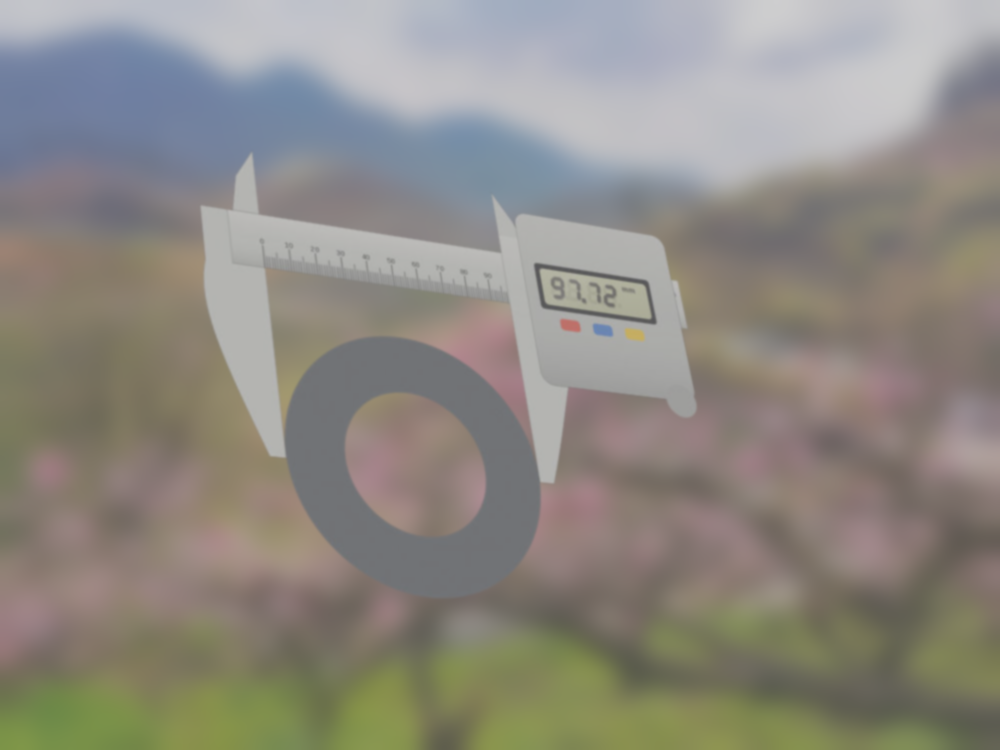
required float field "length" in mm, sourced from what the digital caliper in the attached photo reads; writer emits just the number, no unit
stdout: 97.72
